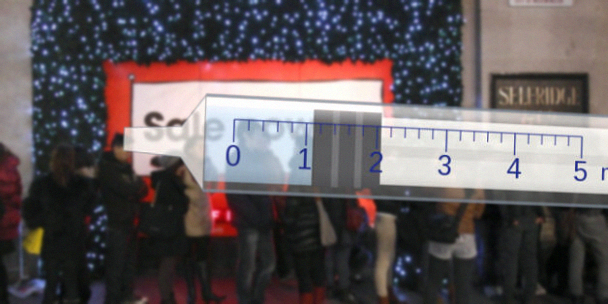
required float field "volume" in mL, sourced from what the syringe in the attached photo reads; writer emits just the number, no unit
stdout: 1.1
